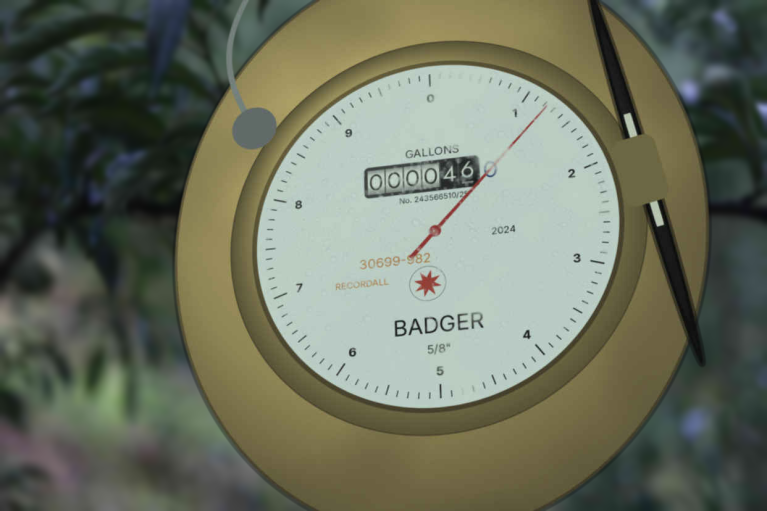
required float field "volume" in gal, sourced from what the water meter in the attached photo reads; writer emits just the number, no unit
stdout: 461.2
